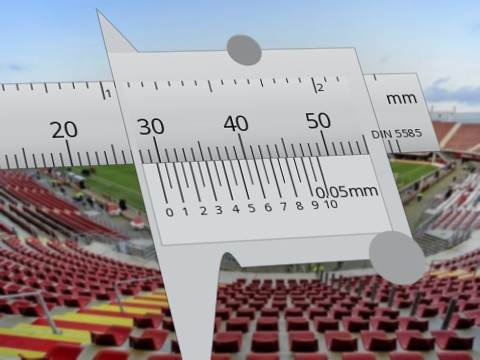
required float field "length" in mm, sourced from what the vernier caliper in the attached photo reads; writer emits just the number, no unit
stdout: 29.6
